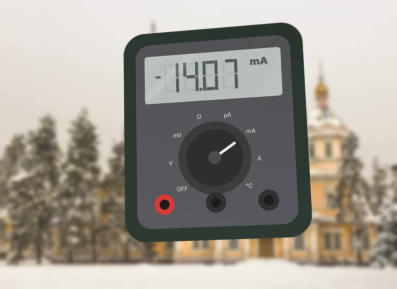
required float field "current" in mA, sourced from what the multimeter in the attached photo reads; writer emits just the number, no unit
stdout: -14.07
